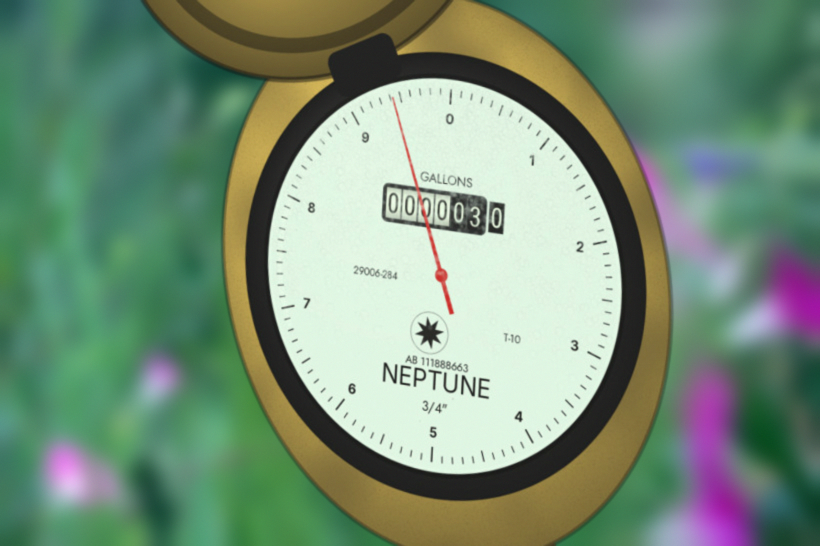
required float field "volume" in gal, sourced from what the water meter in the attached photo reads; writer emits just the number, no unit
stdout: 29.4
